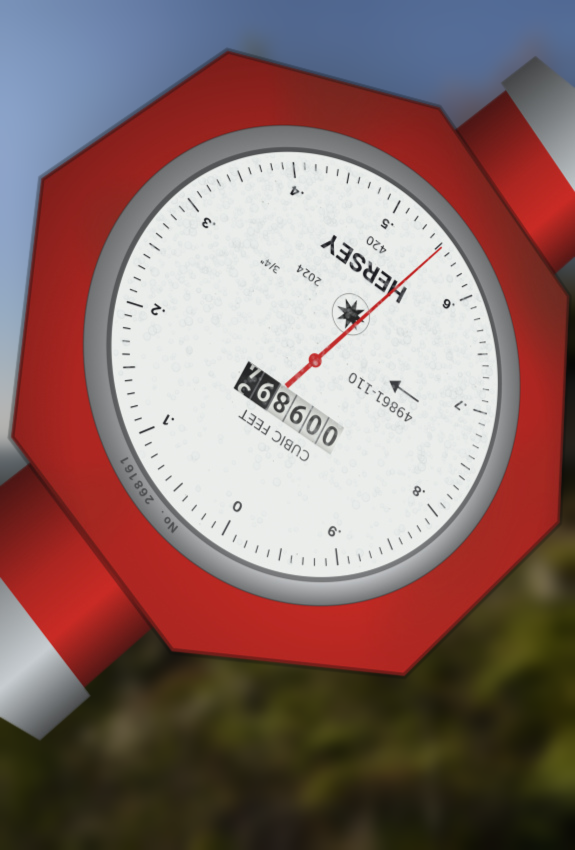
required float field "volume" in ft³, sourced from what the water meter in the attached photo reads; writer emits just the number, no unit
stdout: 9893.55
